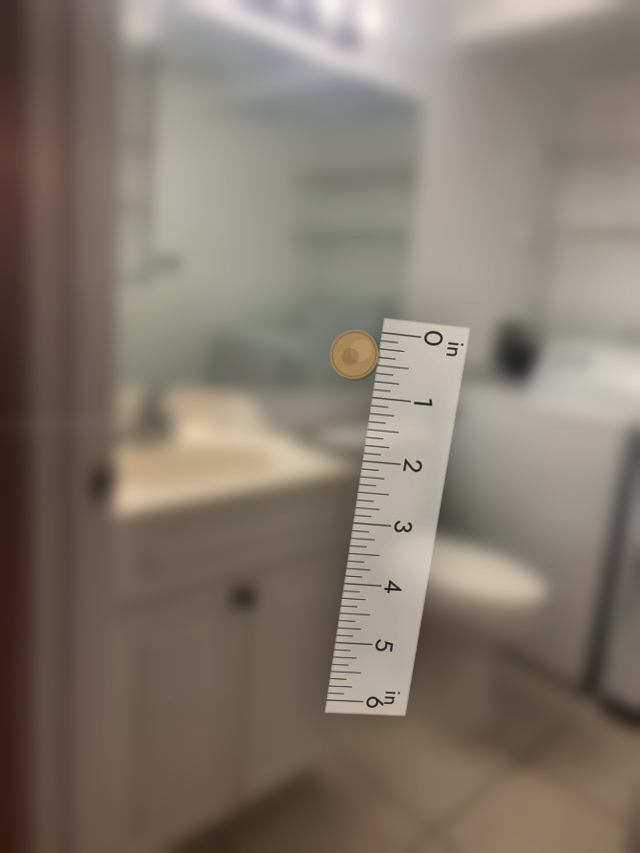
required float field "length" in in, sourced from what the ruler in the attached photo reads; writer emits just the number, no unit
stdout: 0.75
